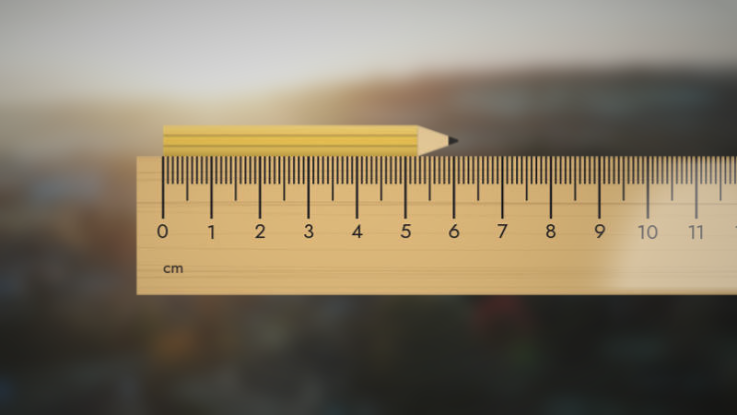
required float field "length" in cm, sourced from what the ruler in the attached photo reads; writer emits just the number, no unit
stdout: 6.1
